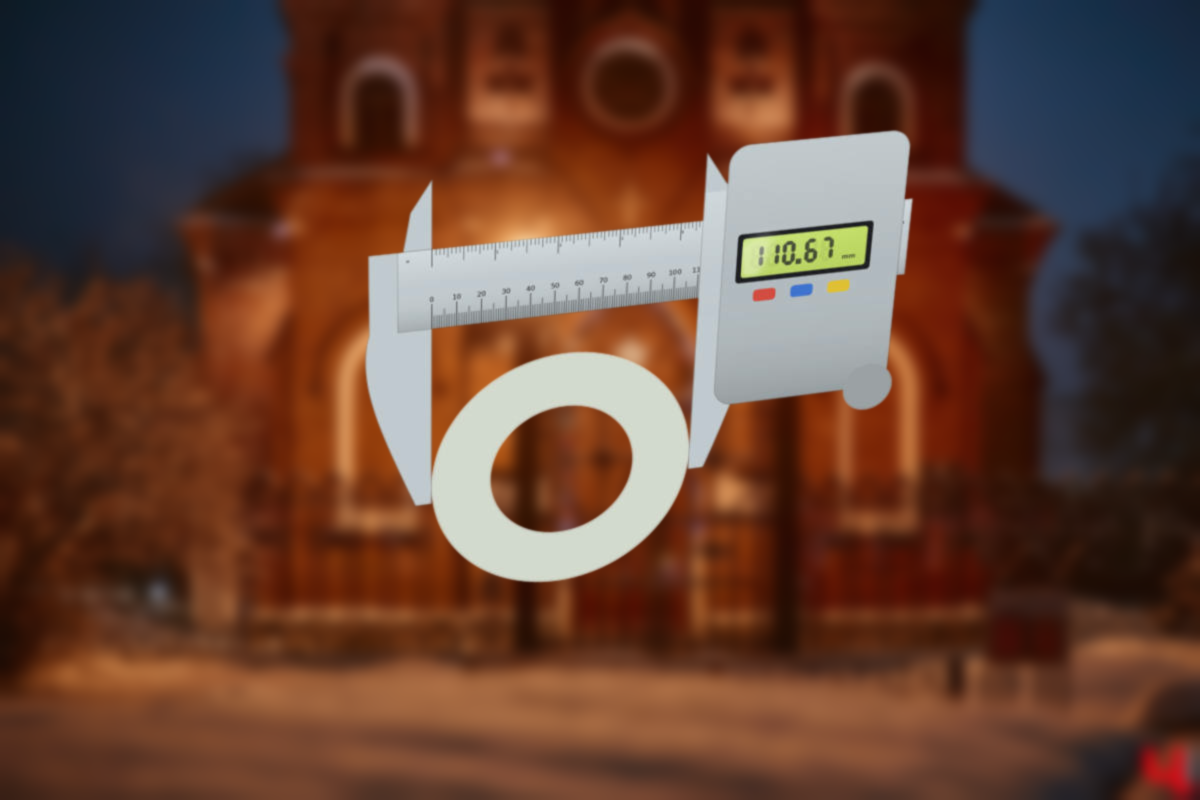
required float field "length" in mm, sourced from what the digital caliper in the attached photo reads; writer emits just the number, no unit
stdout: 110.67
